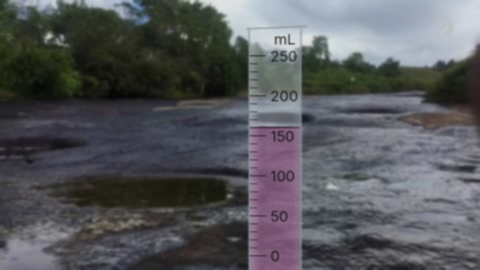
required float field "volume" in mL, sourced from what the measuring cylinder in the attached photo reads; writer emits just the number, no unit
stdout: 160
